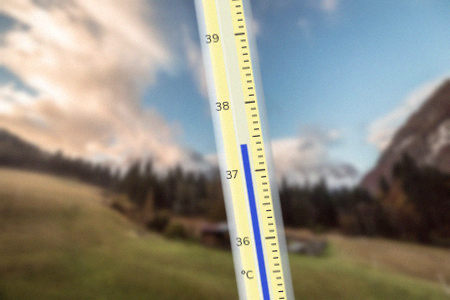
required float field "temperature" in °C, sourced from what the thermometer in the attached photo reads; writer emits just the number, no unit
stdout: 37.4
